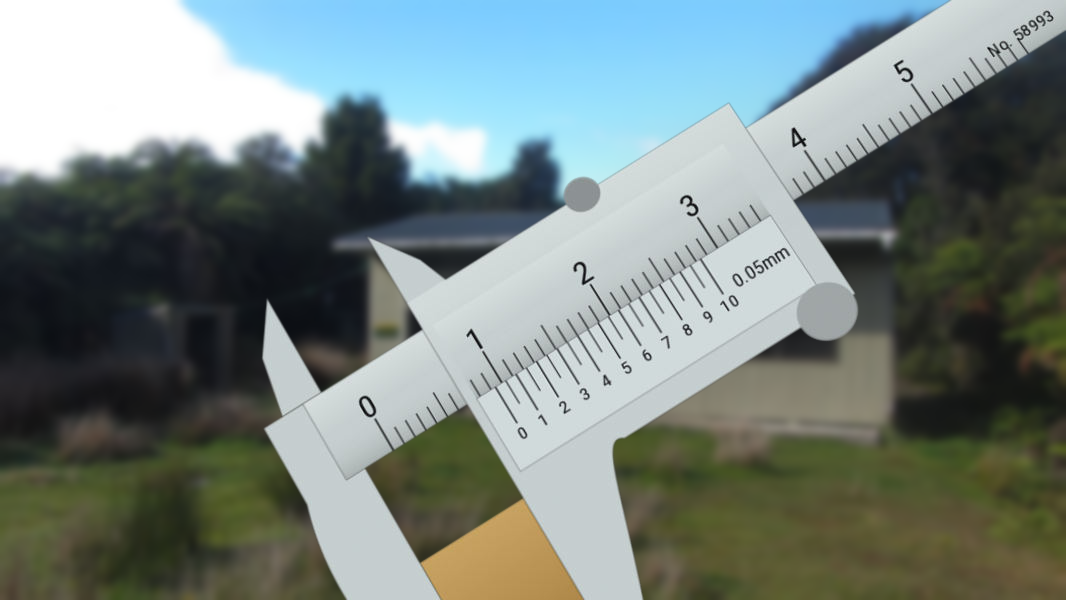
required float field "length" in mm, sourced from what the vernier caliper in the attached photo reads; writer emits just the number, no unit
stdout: 9.4
